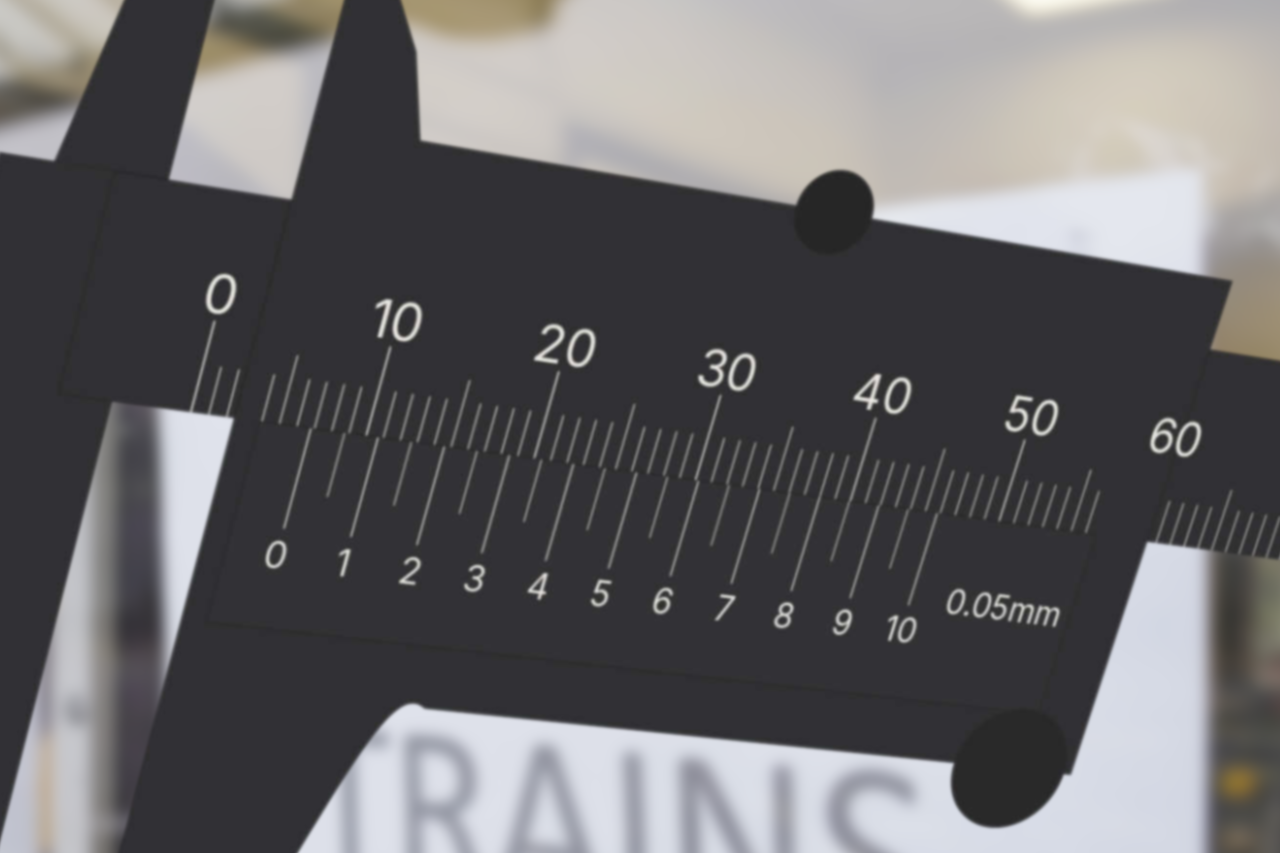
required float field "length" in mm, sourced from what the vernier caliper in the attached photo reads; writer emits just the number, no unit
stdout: 6.8
